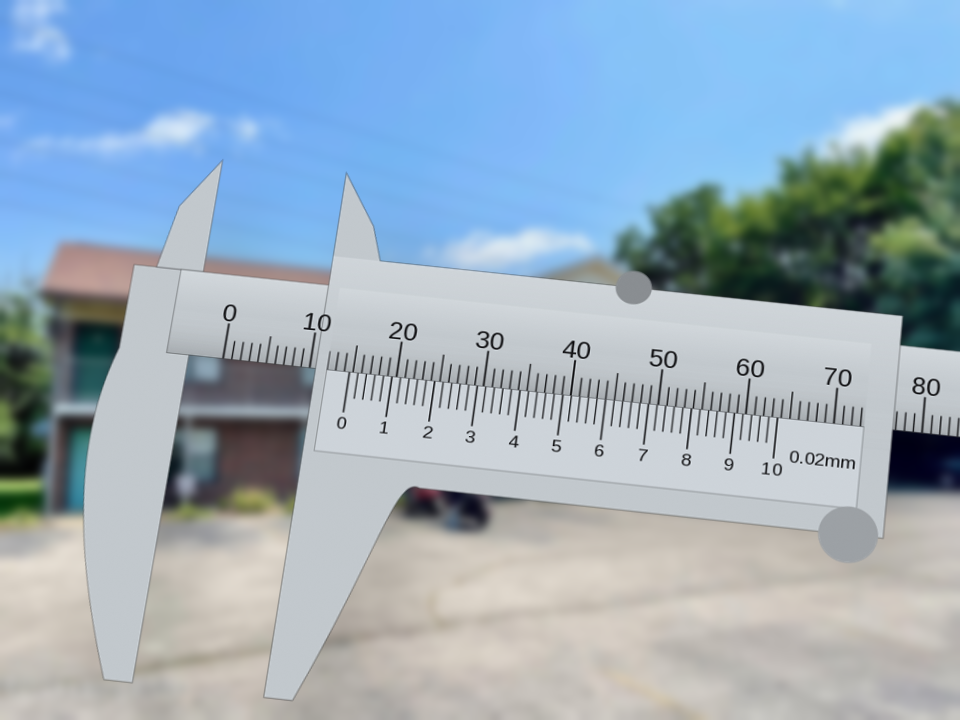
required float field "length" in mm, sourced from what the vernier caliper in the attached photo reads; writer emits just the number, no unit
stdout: 14.6
